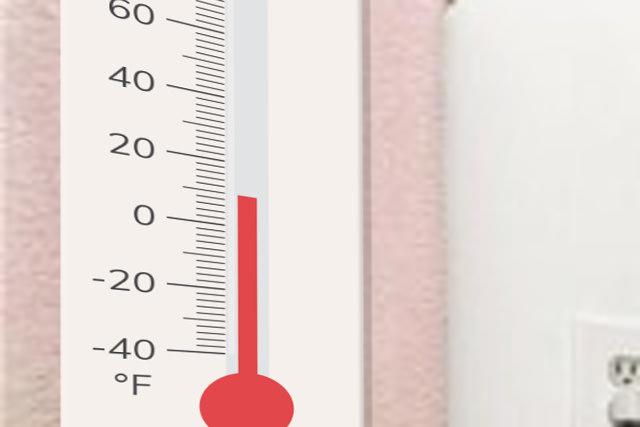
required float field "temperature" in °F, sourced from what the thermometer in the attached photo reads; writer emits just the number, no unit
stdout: 10
